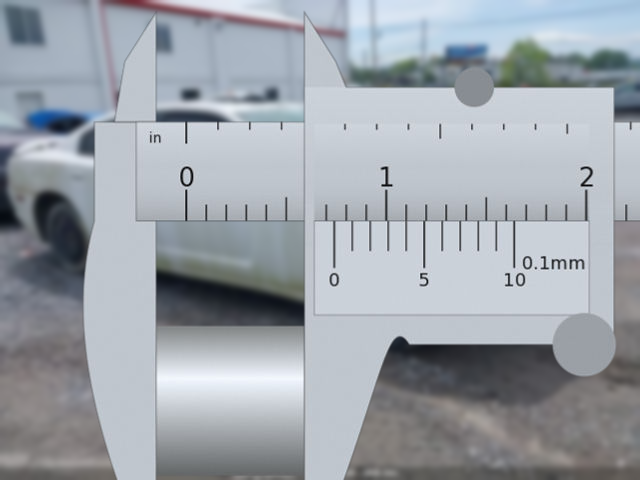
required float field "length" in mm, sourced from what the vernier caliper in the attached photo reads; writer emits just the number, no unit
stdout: 7.4
